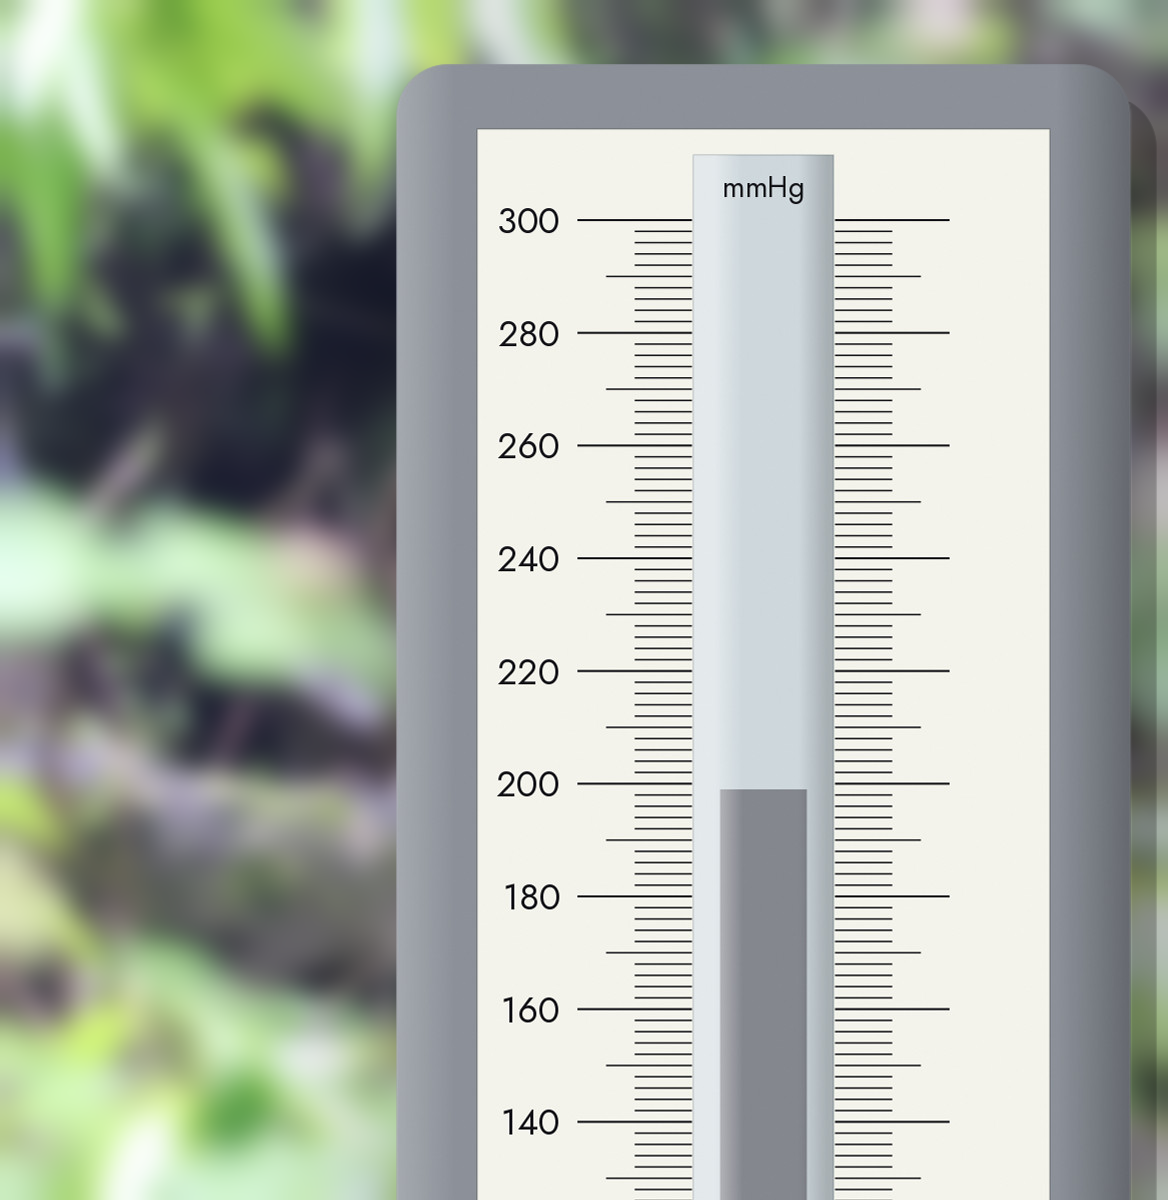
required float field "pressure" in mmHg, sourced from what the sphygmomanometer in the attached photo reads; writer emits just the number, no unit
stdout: 199
